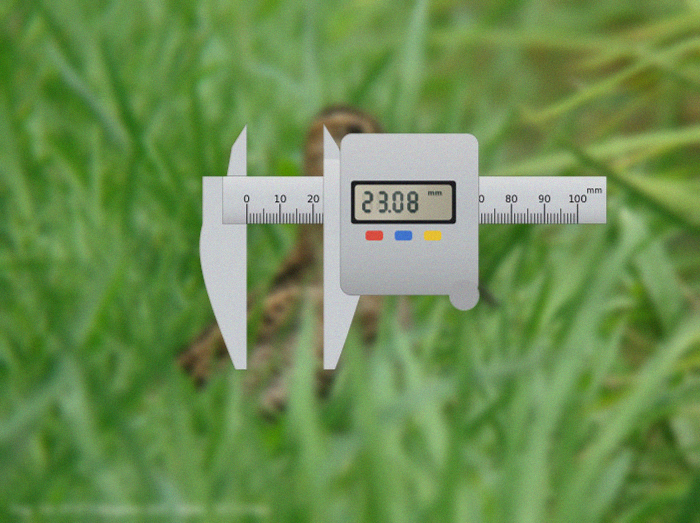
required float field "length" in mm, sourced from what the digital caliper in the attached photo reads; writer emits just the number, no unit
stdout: 23.08
